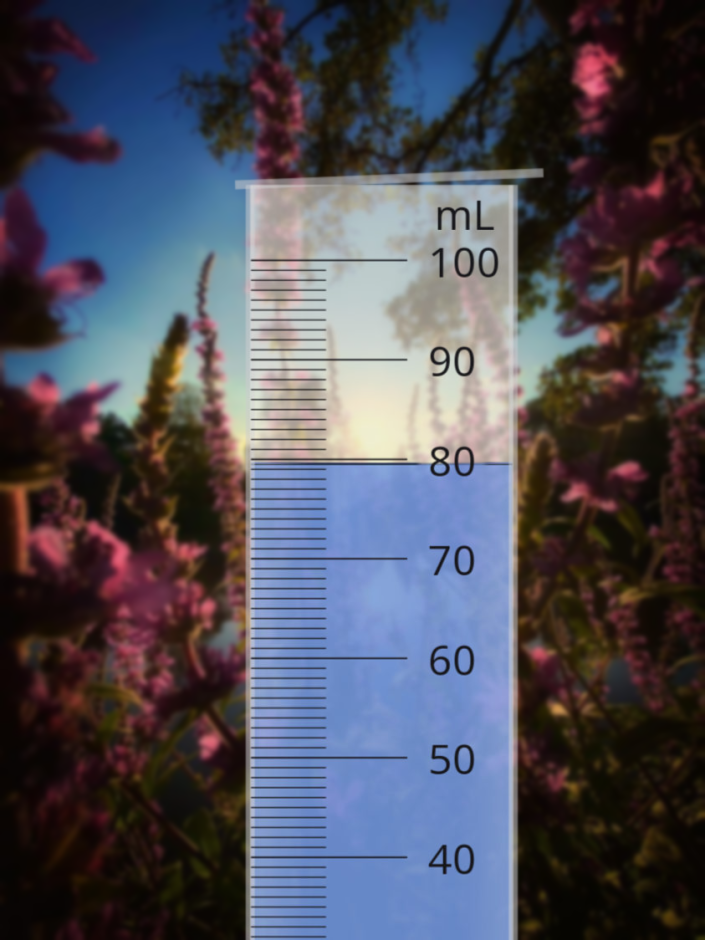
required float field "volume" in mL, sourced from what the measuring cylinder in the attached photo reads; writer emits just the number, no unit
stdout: 79.5
